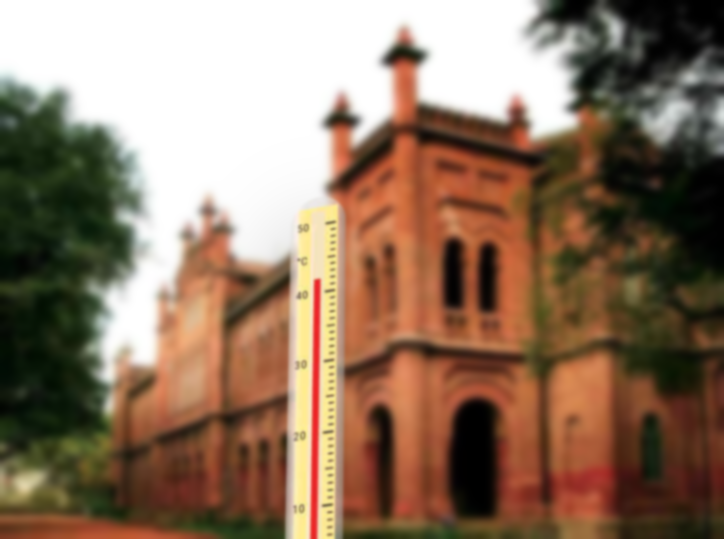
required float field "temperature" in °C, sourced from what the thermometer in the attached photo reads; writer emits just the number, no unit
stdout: 42
